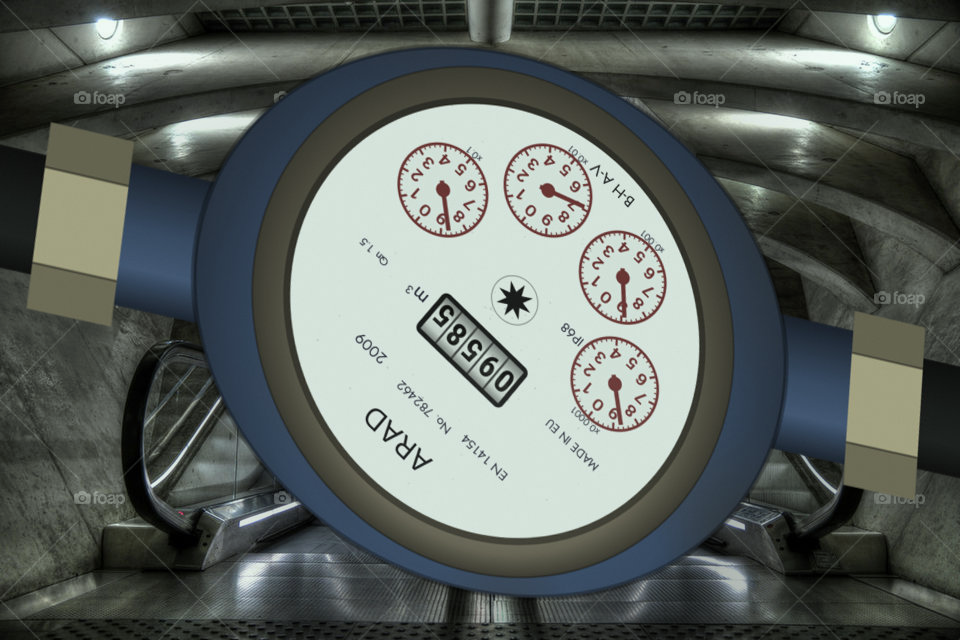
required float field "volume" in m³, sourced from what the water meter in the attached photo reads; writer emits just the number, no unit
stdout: 9584.8688
